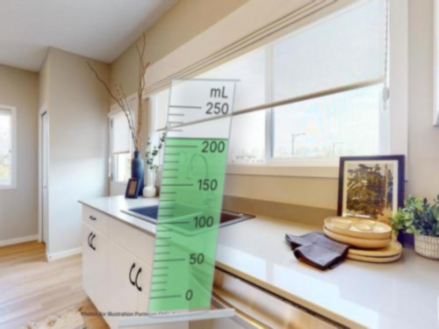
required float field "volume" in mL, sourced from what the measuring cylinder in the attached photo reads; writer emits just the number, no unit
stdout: 210
